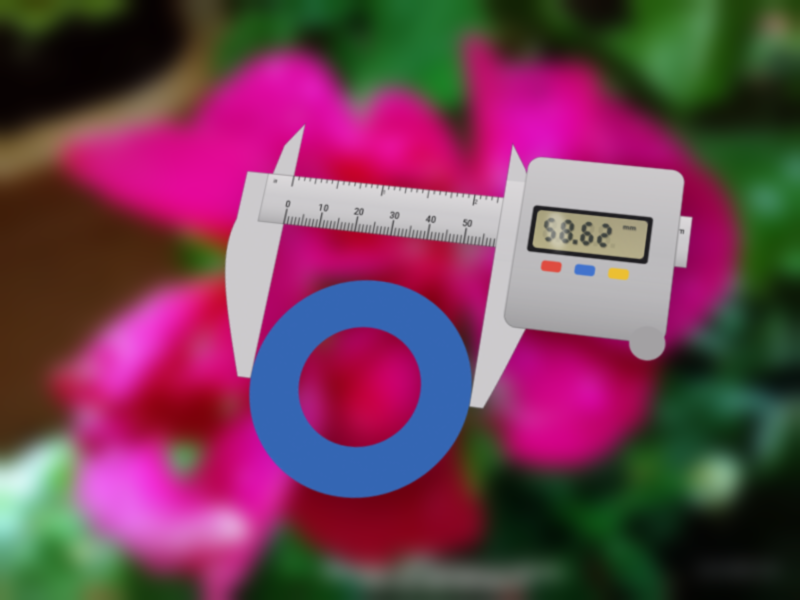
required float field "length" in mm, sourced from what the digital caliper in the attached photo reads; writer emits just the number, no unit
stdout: 58.62
